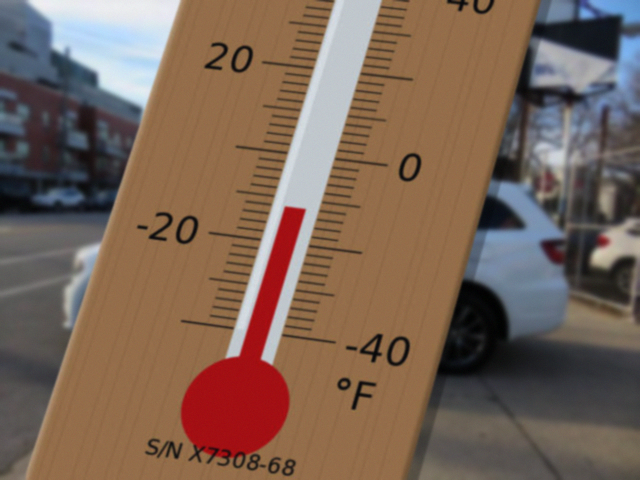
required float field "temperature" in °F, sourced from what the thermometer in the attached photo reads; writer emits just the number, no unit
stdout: -12
